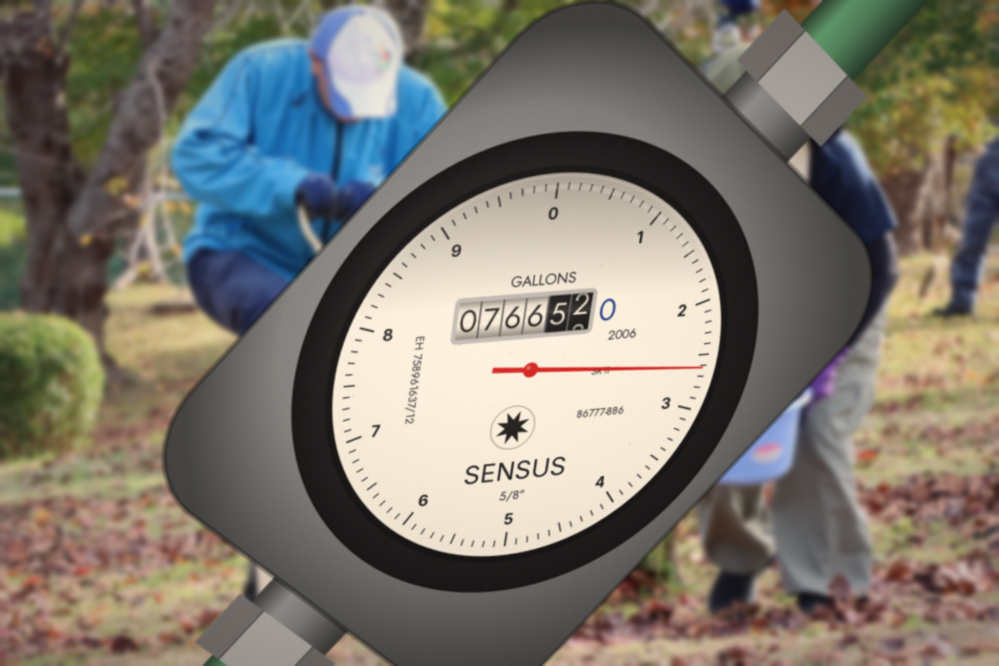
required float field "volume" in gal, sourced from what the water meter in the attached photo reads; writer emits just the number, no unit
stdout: 766522.6
